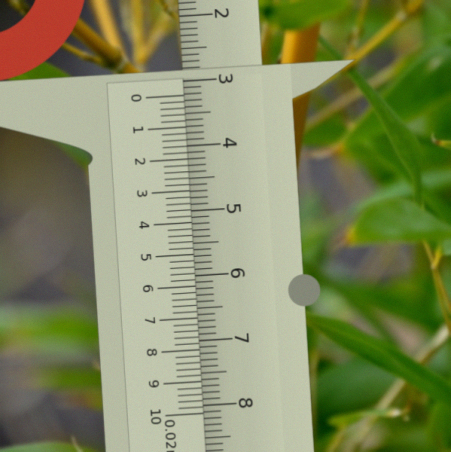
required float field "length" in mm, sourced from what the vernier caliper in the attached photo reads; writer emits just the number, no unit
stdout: 32.2
